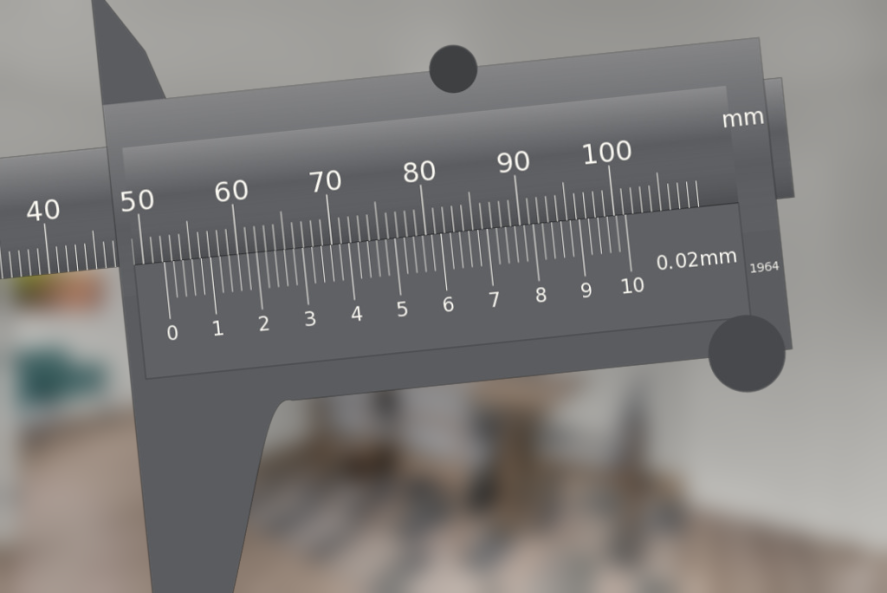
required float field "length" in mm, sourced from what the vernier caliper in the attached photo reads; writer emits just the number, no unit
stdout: 52.2
